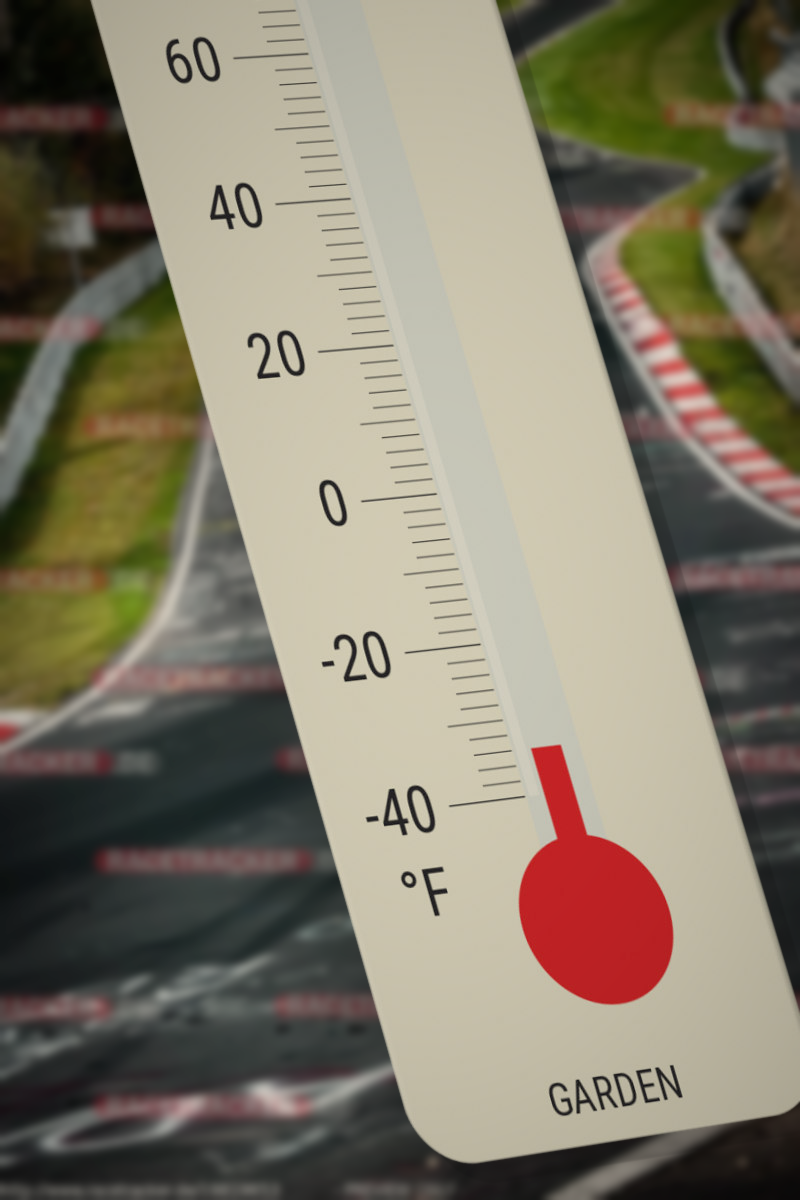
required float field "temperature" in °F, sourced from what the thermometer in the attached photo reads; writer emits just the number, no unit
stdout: -34
